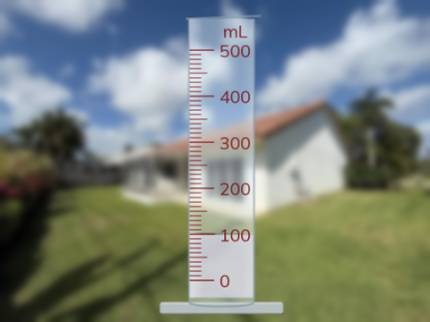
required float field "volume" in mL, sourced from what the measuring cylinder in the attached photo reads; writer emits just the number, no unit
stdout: 100
